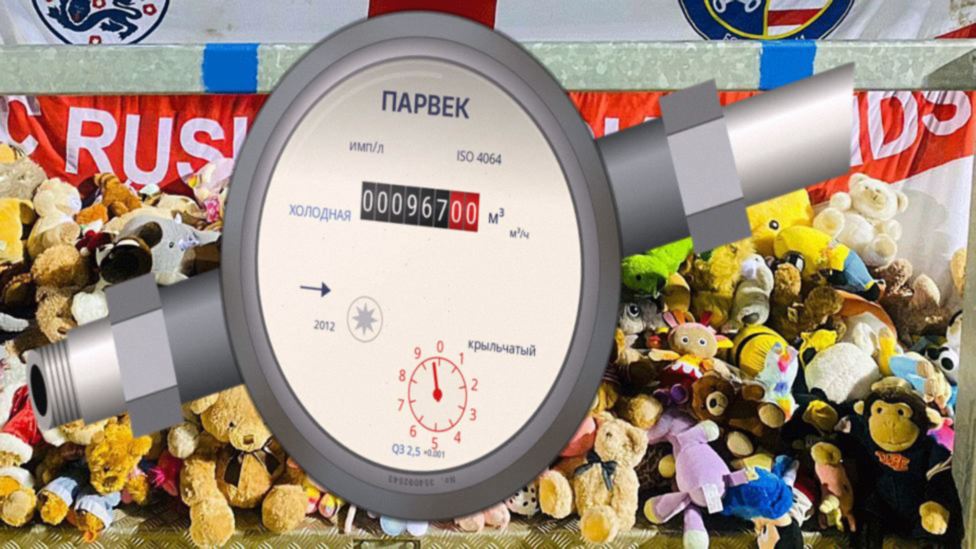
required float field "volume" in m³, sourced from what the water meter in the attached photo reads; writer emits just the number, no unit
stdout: 966.999
